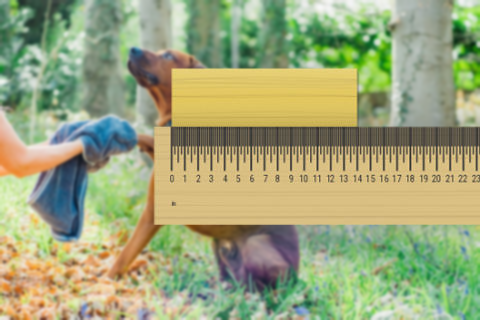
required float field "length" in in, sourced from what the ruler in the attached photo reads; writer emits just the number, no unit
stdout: 14
